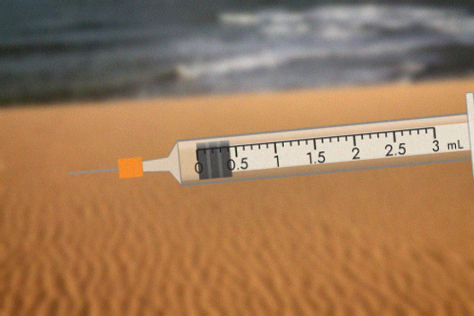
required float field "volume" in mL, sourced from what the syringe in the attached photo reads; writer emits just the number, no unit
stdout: 0
